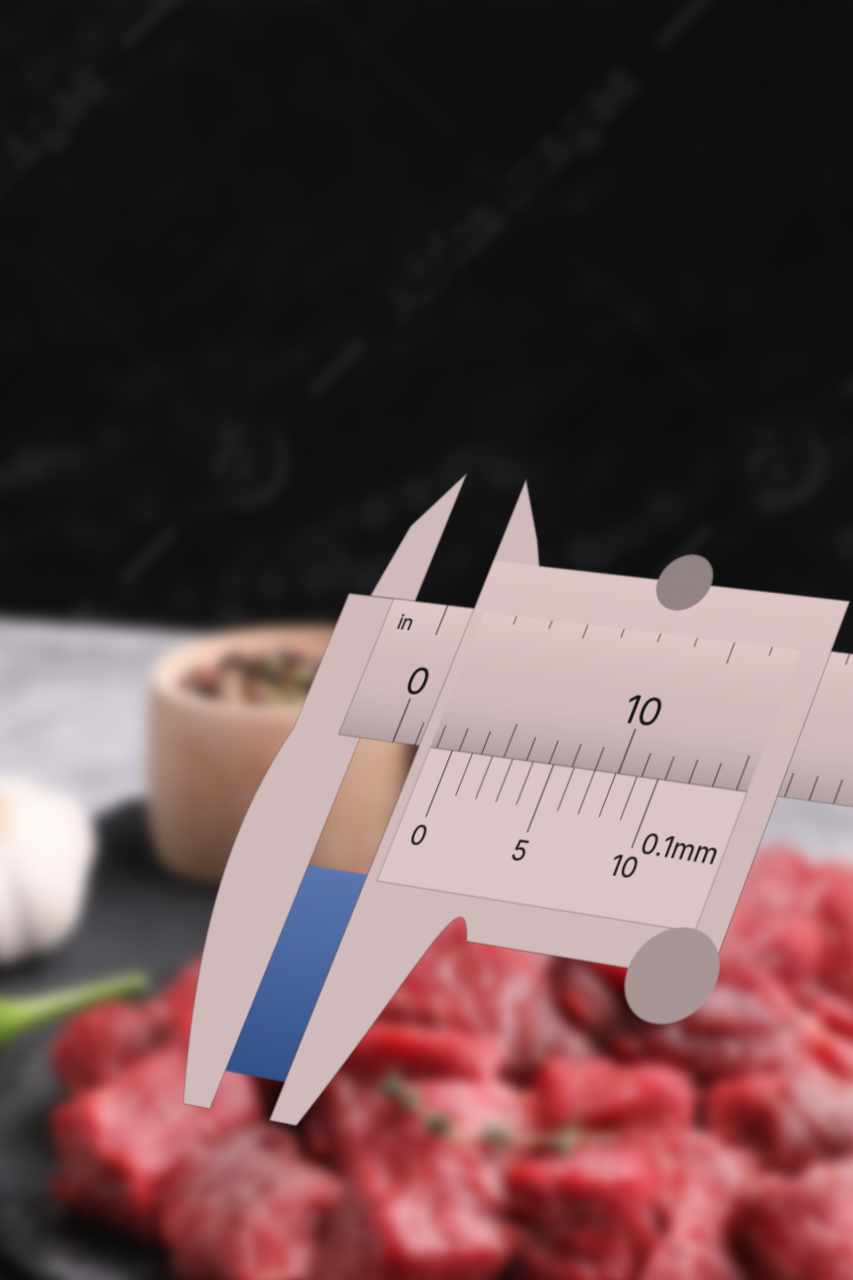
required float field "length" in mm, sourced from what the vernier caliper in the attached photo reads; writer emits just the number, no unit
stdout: 2.7
